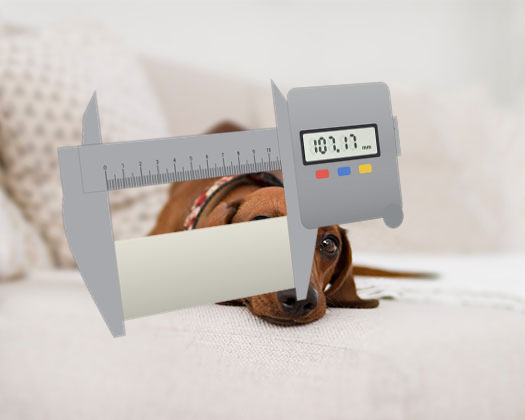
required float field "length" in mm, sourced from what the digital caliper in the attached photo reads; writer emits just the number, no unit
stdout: 107.17
